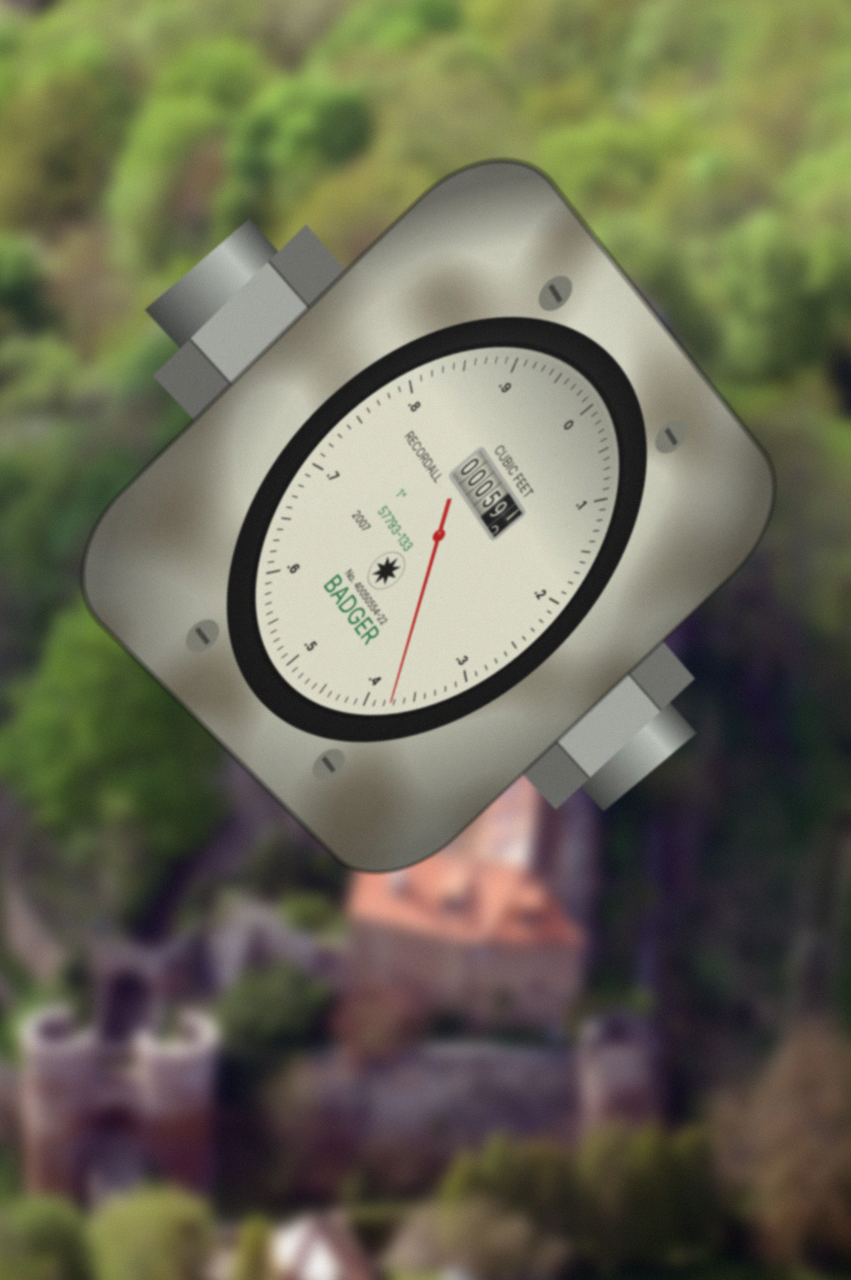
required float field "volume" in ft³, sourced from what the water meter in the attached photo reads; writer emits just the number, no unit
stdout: 591.37
